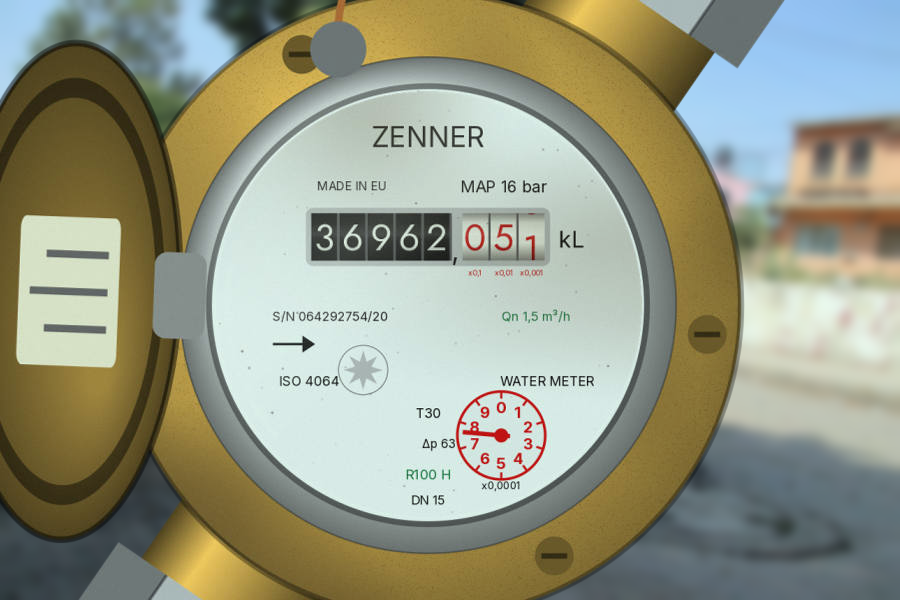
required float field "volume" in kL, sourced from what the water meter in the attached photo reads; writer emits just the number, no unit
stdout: 36962.0507
